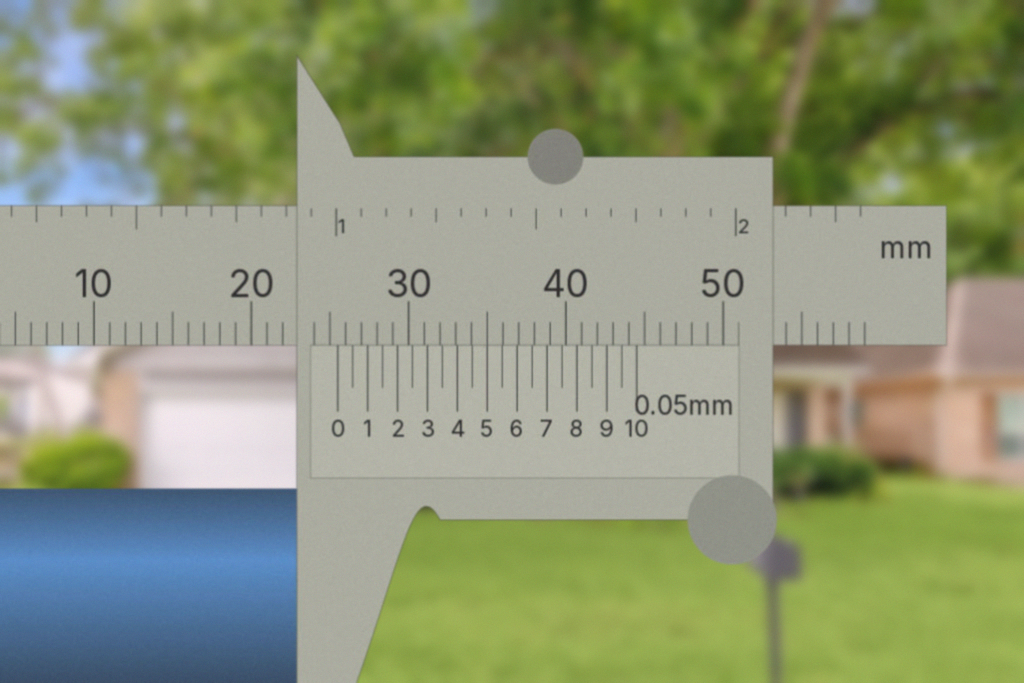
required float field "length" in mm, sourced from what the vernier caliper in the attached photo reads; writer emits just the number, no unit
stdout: 25.5
